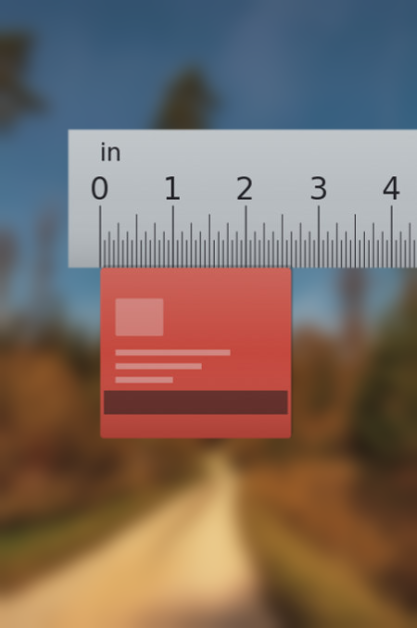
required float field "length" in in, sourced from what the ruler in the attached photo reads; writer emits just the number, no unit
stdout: 2.625
